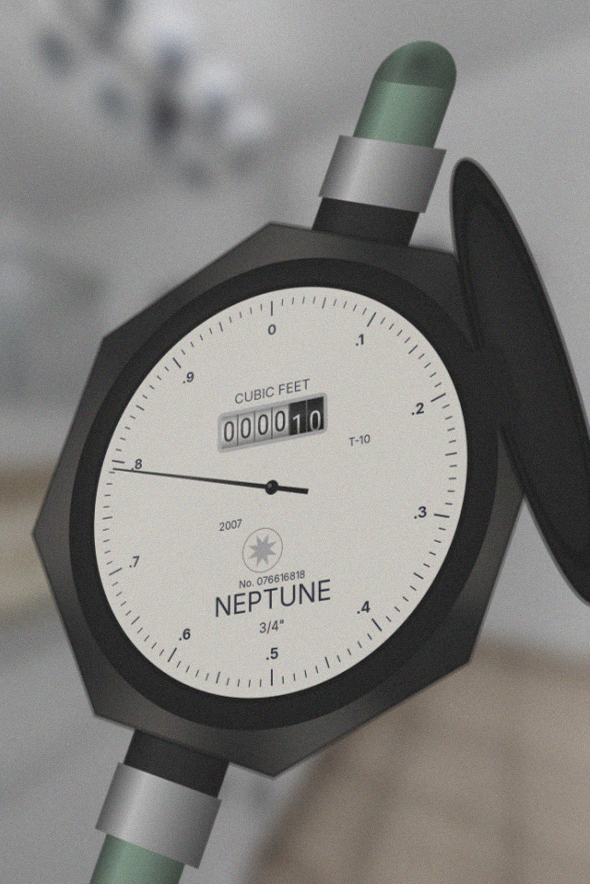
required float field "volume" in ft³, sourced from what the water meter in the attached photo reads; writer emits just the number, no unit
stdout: 9.79
